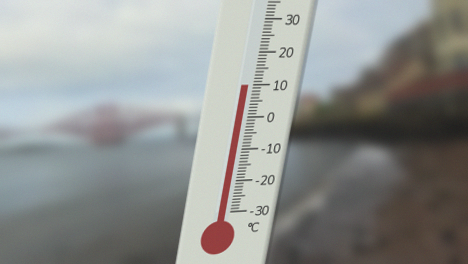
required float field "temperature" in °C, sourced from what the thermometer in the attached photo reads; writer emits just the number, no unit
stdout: 10
